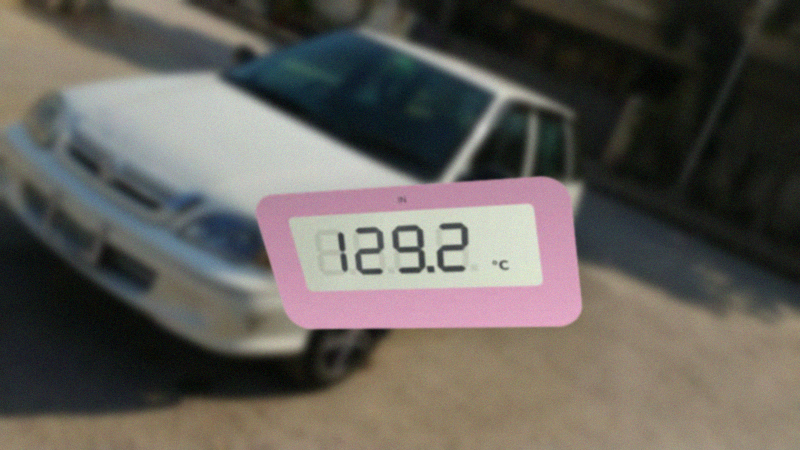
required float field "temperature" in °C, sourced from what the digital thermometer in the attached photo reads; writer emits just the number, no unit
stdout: 129.2
